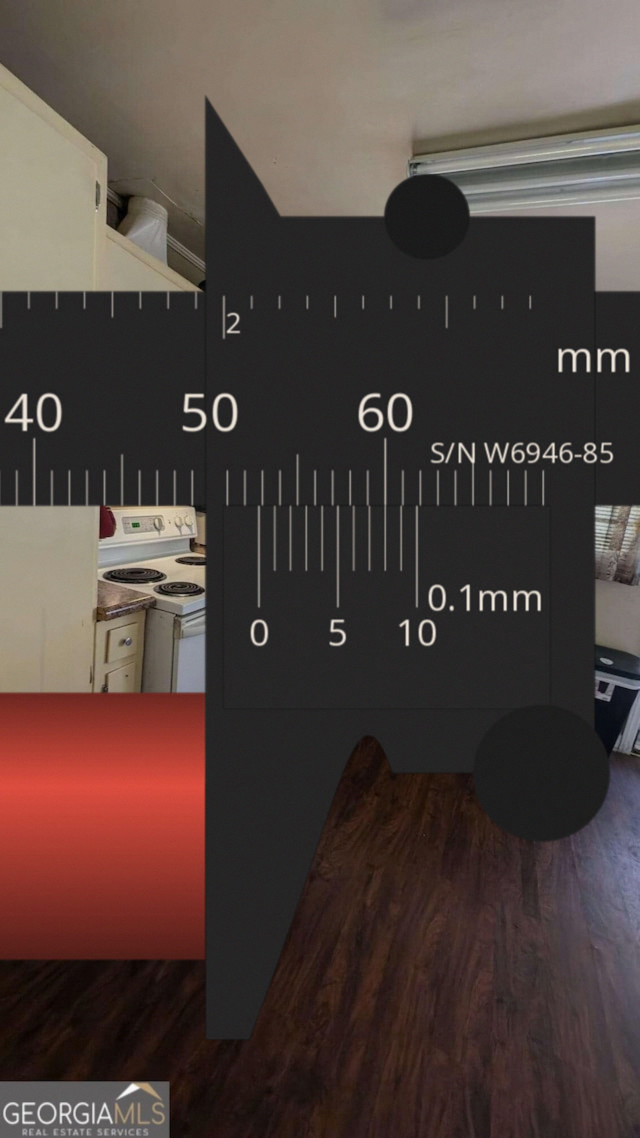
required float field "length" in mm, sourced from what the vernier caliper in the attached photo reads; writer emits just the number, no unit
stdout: 52.8
